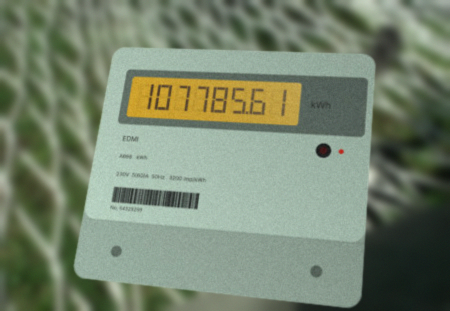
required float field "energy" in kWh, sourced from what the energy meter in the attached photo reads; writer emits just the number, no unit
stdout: 107785.61
